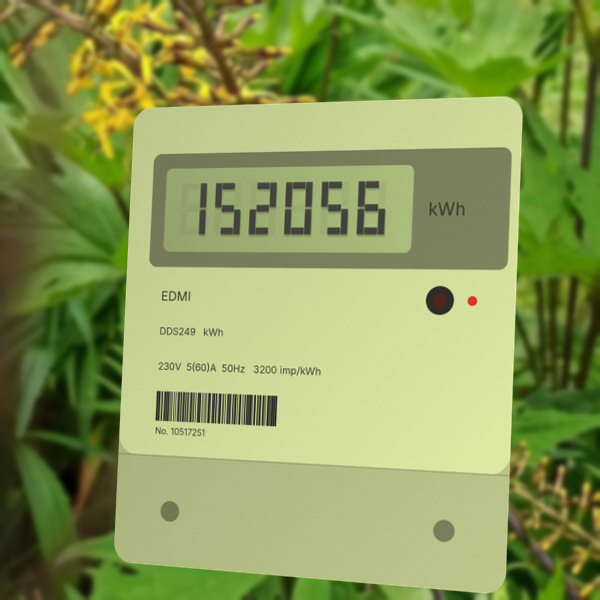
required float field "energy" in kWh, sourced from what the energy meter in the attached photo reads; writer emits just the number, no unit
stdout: 152056
